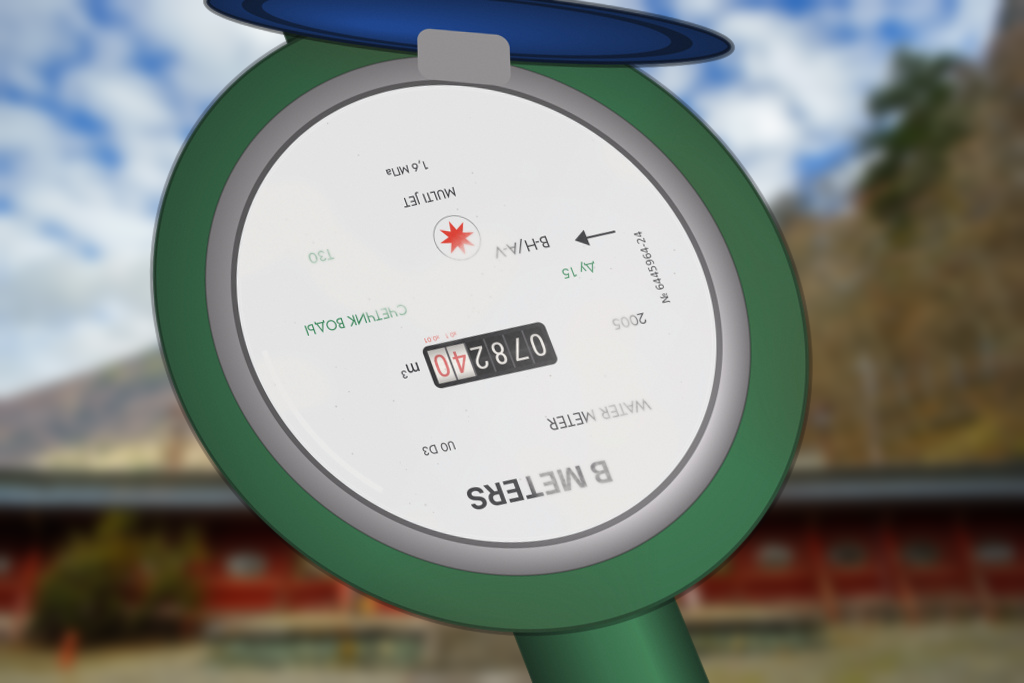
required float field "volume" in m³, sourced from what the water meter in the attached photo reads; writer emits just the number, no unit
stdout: 782.40
